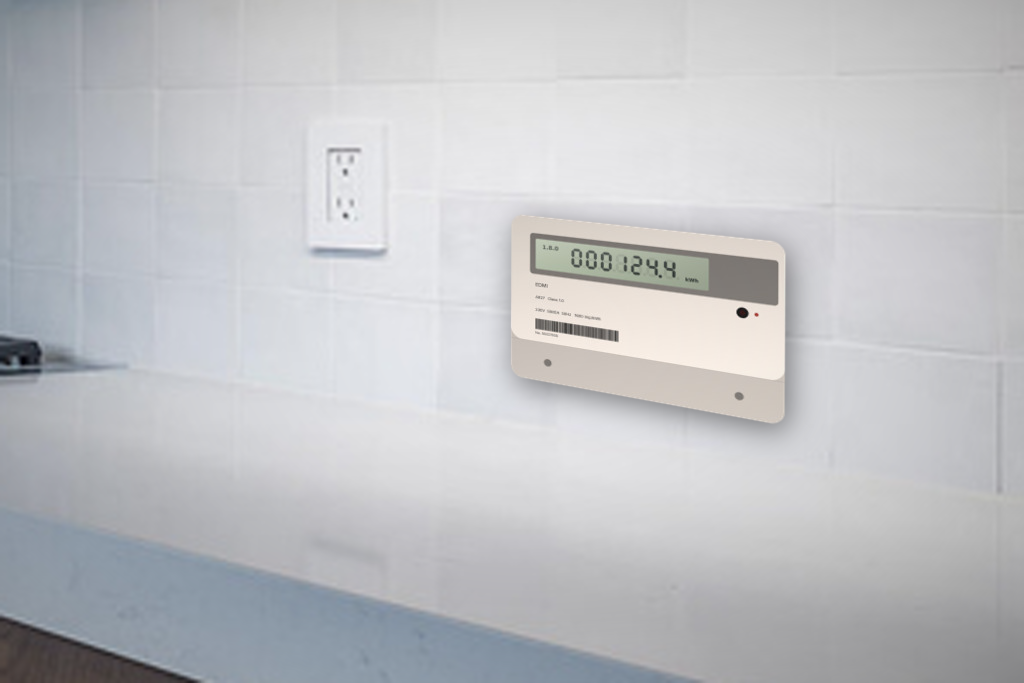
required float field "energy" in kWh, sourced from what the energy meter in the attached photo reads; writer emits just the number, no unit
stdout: 124.4
